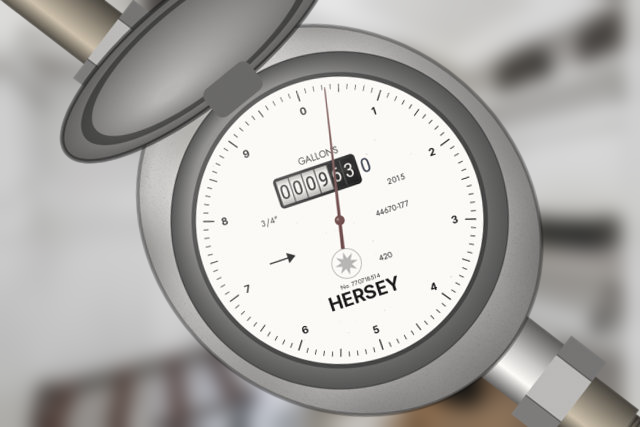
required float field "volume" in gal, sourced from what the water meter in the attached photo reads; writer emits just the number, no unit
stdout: 9630.3
